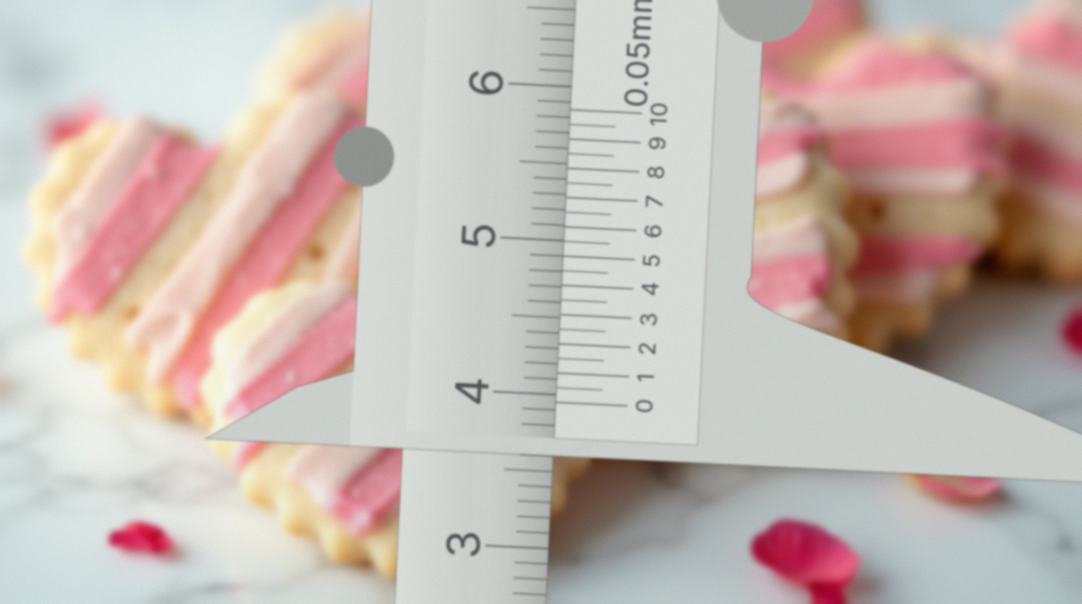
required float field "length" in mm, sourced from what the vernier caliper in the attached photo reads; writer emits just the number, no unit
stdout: 39.5
